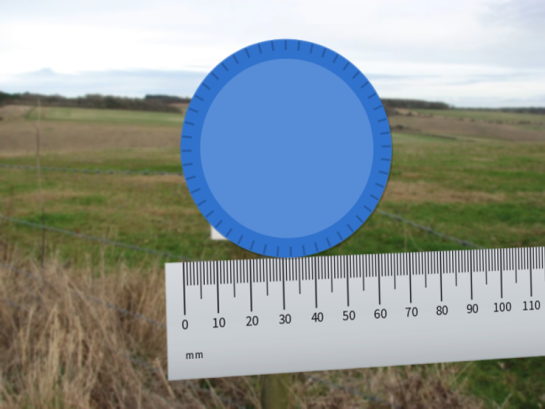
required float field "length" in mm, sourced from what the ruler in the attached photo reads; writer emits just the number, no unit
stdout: 65
